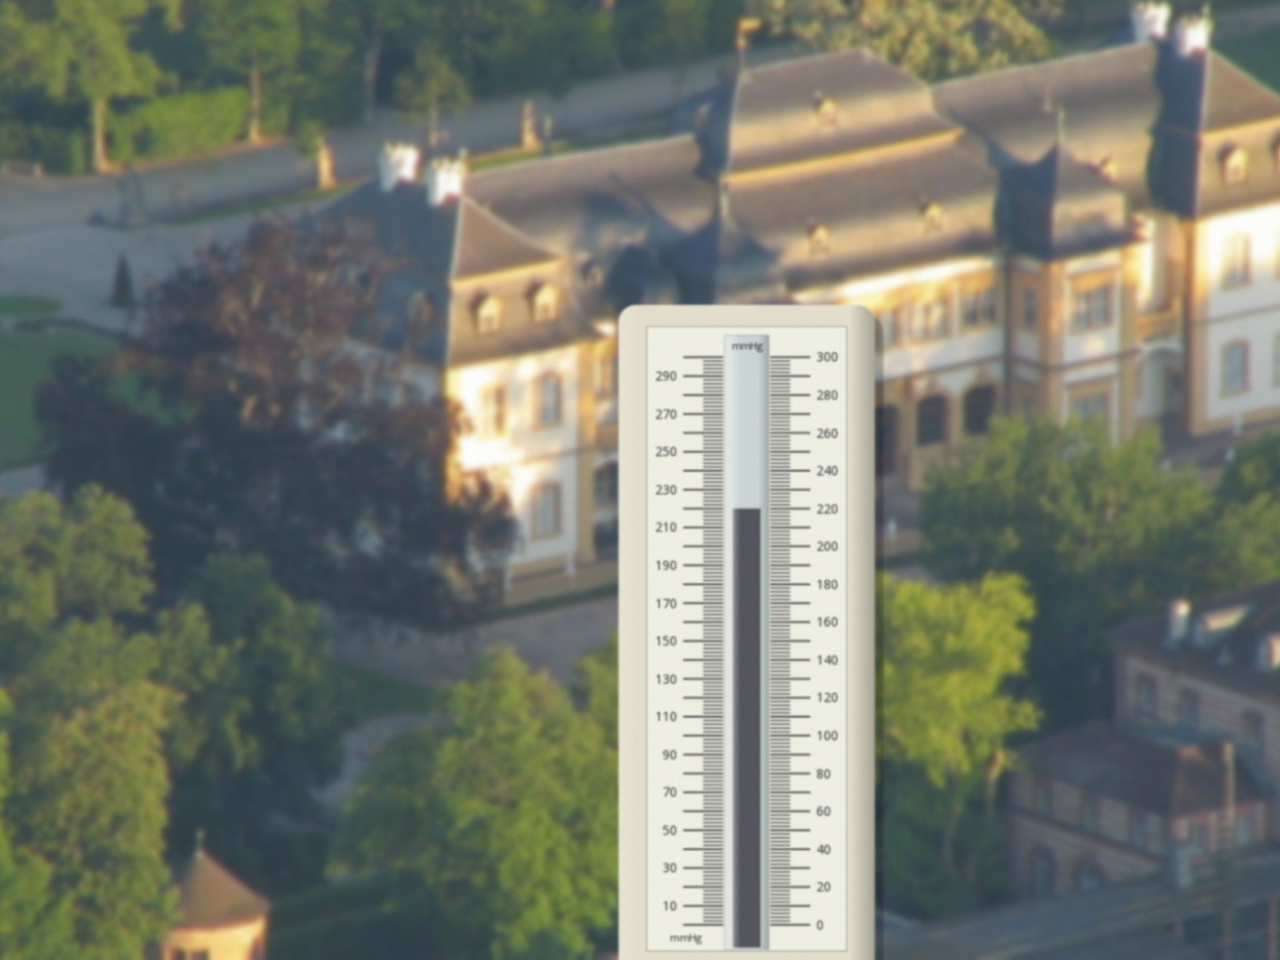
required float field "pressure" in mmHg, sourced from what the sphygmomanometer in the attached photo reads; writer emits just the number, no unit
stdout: 220
